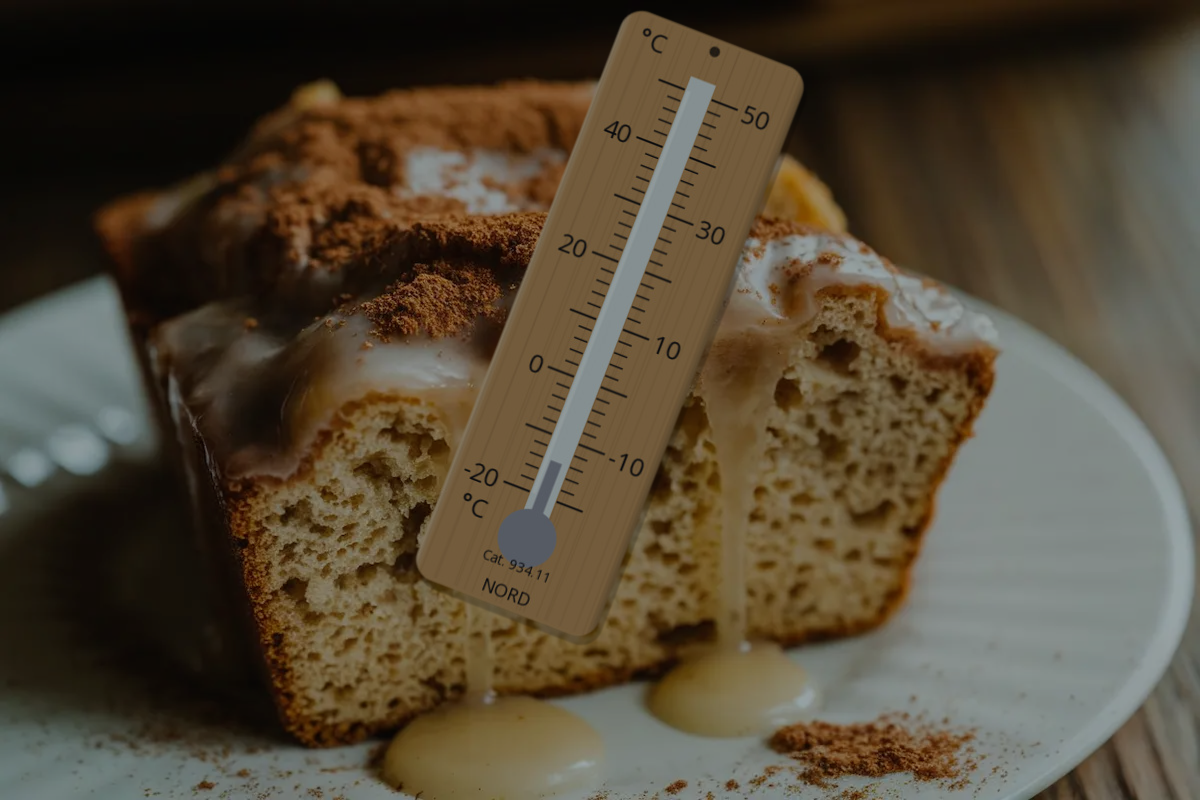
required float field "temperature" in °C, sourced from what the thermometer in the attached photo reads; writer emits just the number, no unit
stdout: -14
